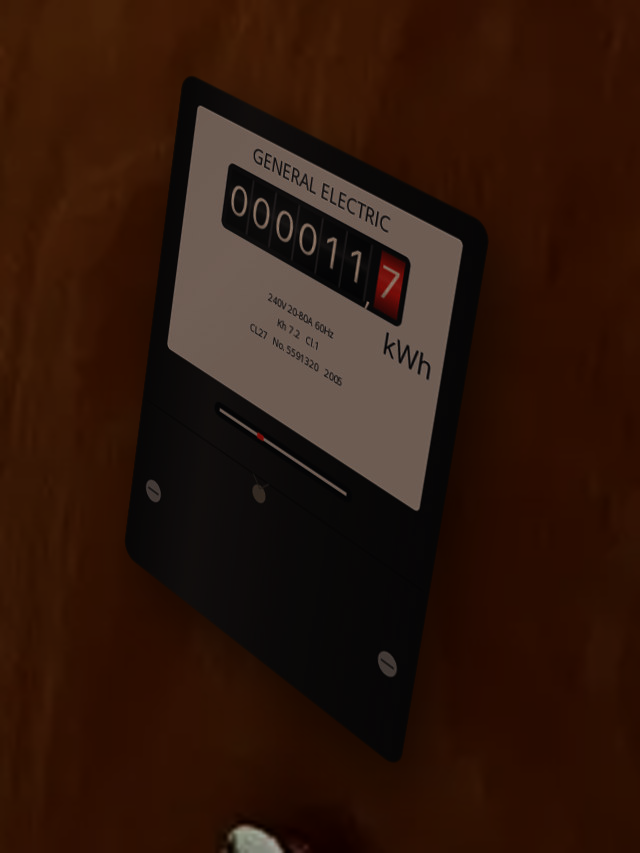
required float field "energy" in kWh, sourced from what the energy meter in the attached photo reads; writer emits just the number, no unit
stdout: 11.7
